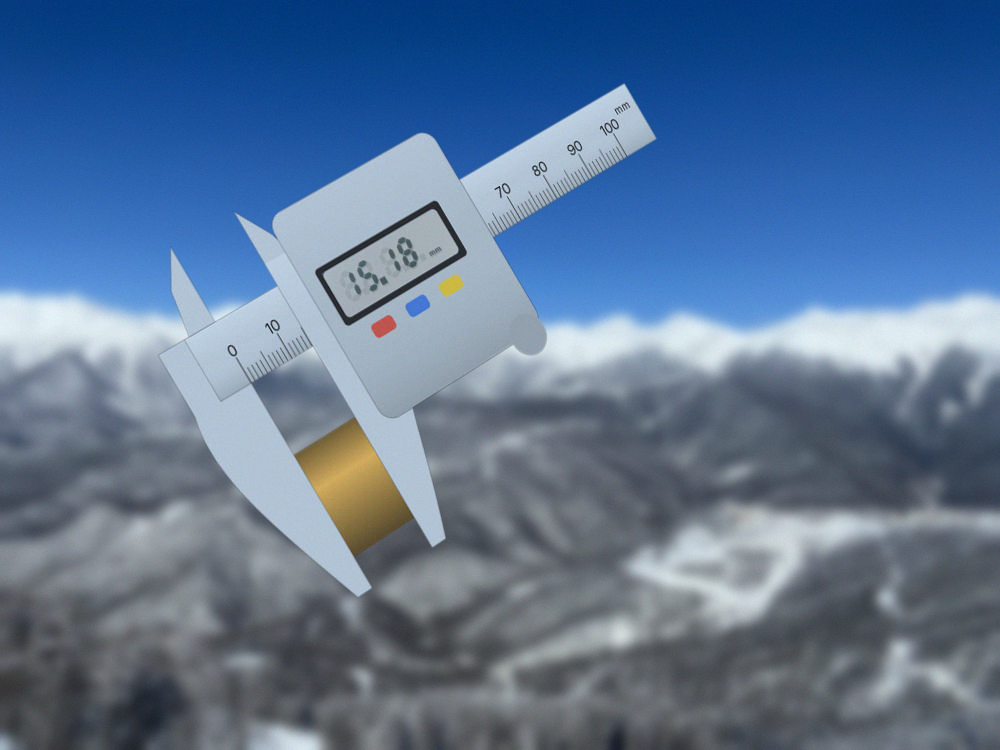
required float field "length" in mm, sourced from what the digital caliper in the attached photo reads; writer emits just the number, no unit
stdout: 15.18
